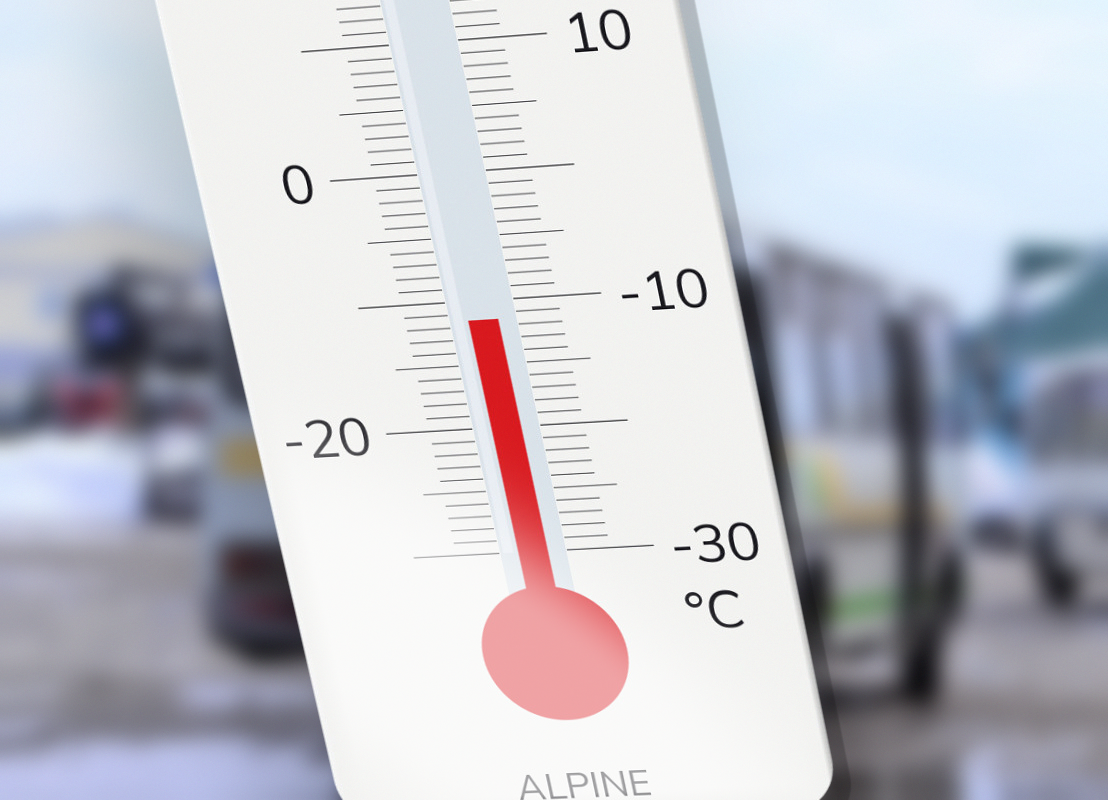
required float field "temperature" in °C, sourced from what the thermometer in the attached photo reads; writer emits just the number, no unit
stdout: -11.5
